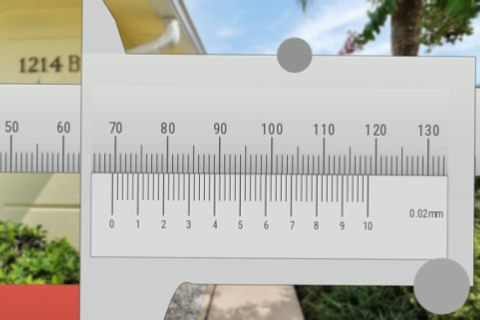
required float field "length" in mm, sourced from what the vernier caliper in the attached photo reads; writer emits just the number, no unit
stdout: 69.5
